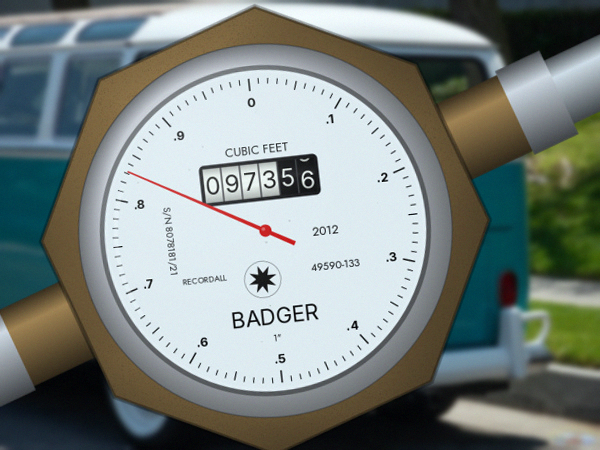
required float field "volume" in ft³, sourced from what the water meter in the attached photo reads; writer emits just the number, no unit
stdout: 97355.83
